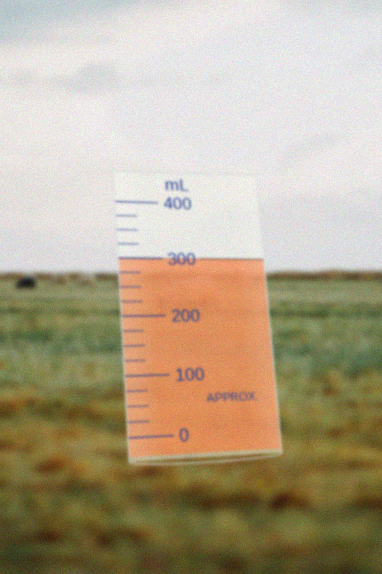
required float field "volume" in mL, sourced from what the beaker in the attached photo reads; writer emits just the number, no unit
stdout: 300
